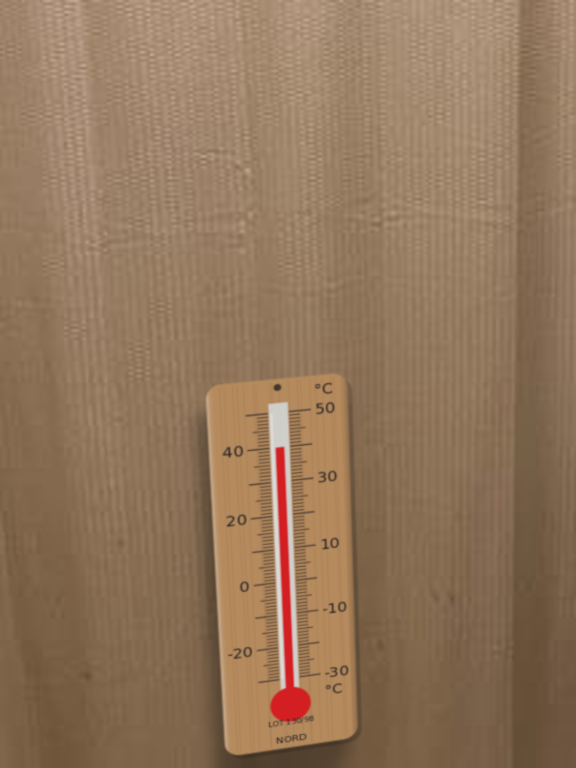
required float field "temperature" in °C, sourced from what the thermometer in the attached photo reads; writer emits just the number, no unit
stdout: 40
